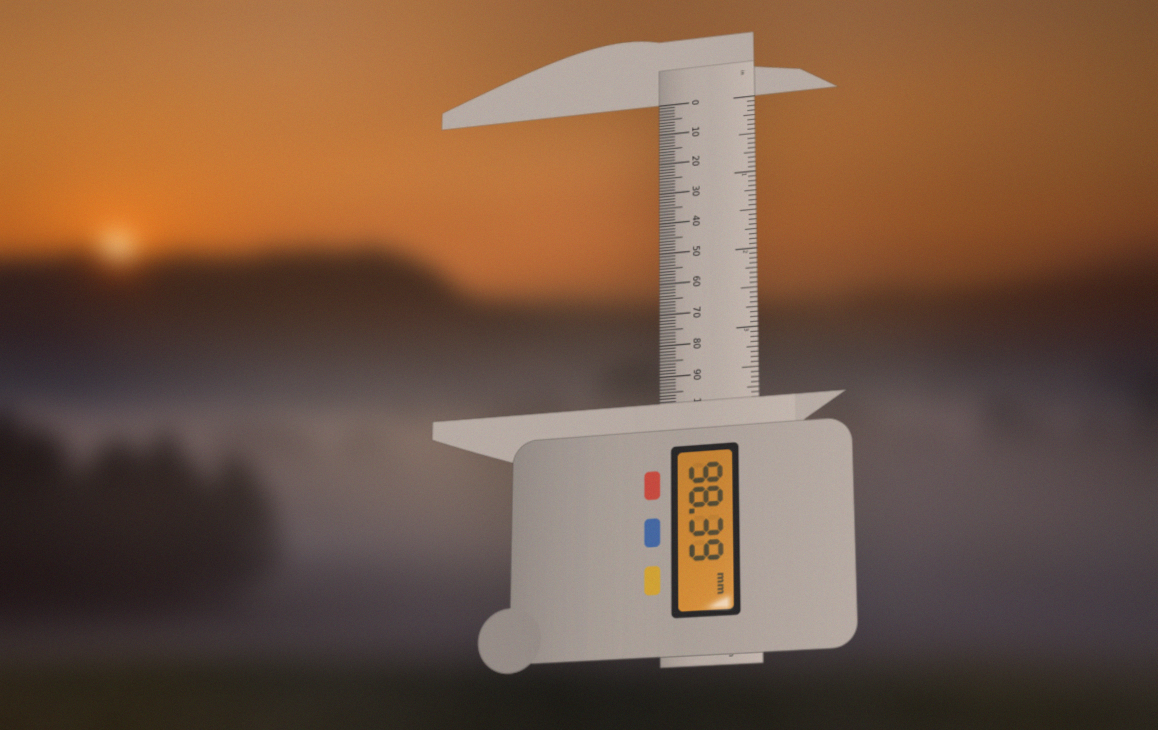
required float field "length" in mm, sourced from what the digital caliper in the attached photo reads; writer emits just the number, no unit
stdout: 98.39
